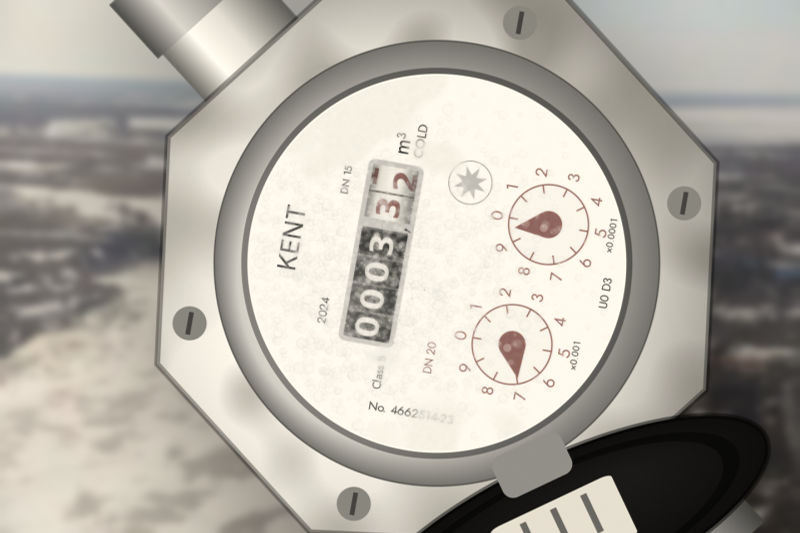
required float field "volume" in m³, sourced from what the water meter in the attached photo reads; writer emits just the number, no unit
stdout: 3.3169
